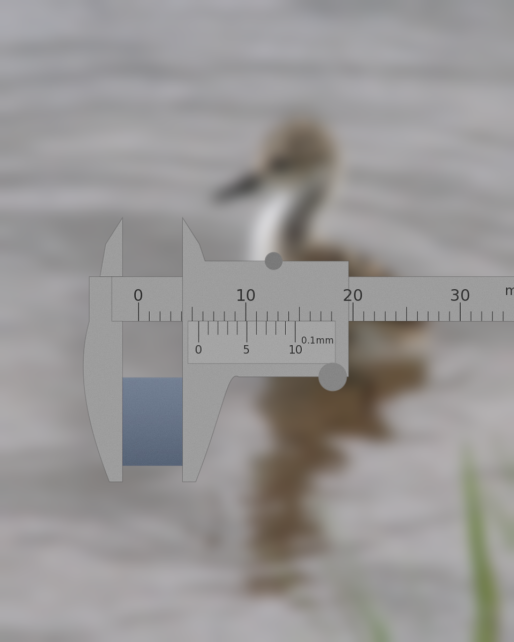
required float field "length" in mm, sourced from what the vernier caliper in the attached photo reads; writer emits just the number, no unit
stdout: 5.6
